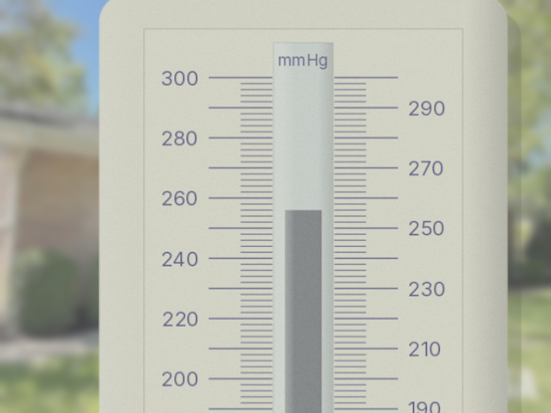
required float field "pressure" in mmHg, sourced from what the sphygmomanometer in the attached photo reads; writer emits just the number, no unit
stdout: 256
